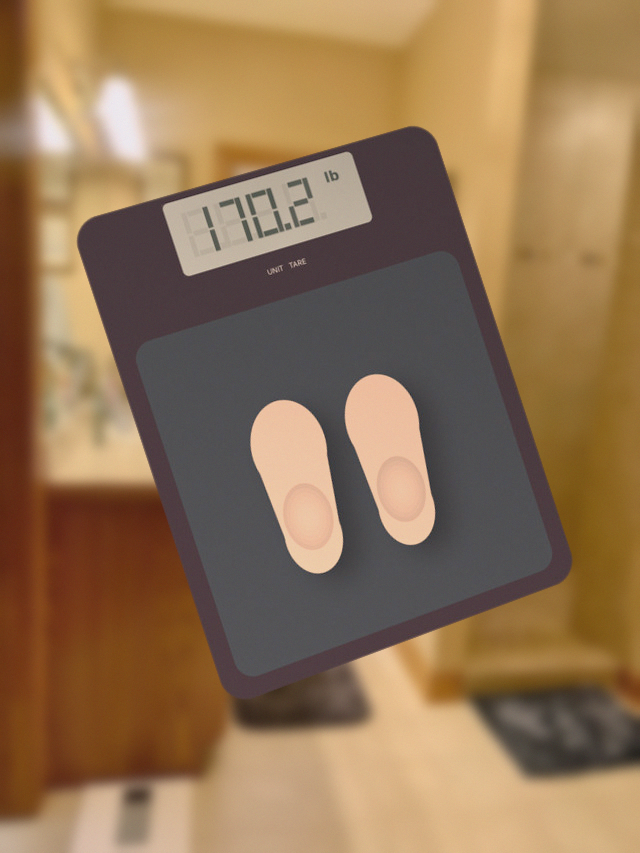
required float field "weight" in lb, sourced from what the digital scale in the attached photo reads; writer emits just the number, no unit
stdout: 170.2
